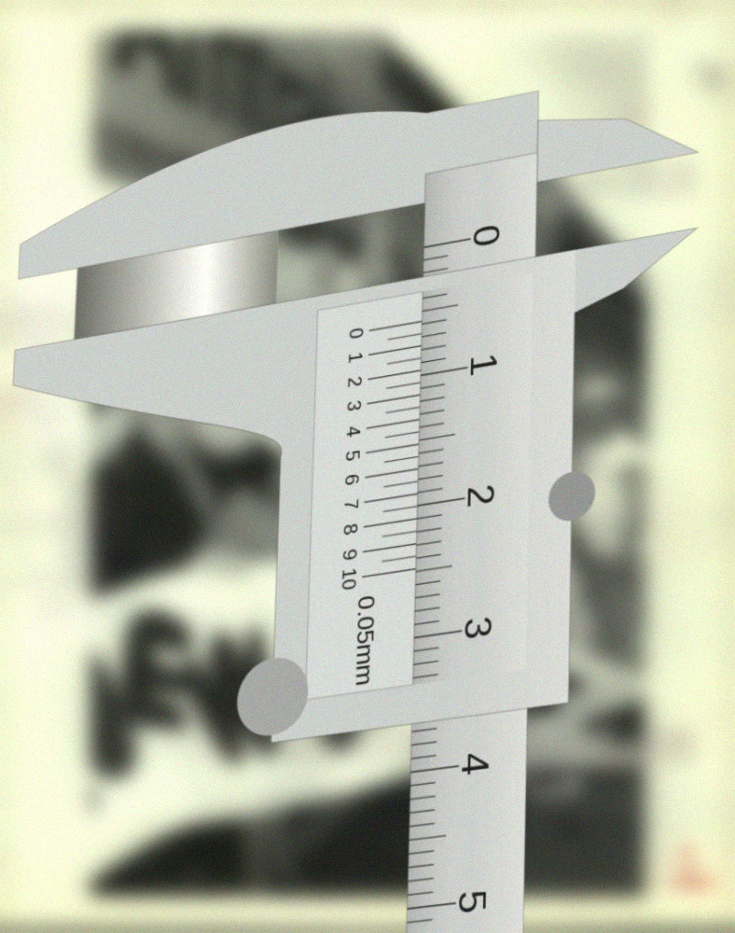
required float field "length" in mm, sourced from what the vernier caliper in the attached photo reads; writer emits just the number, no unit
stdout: 5.8
